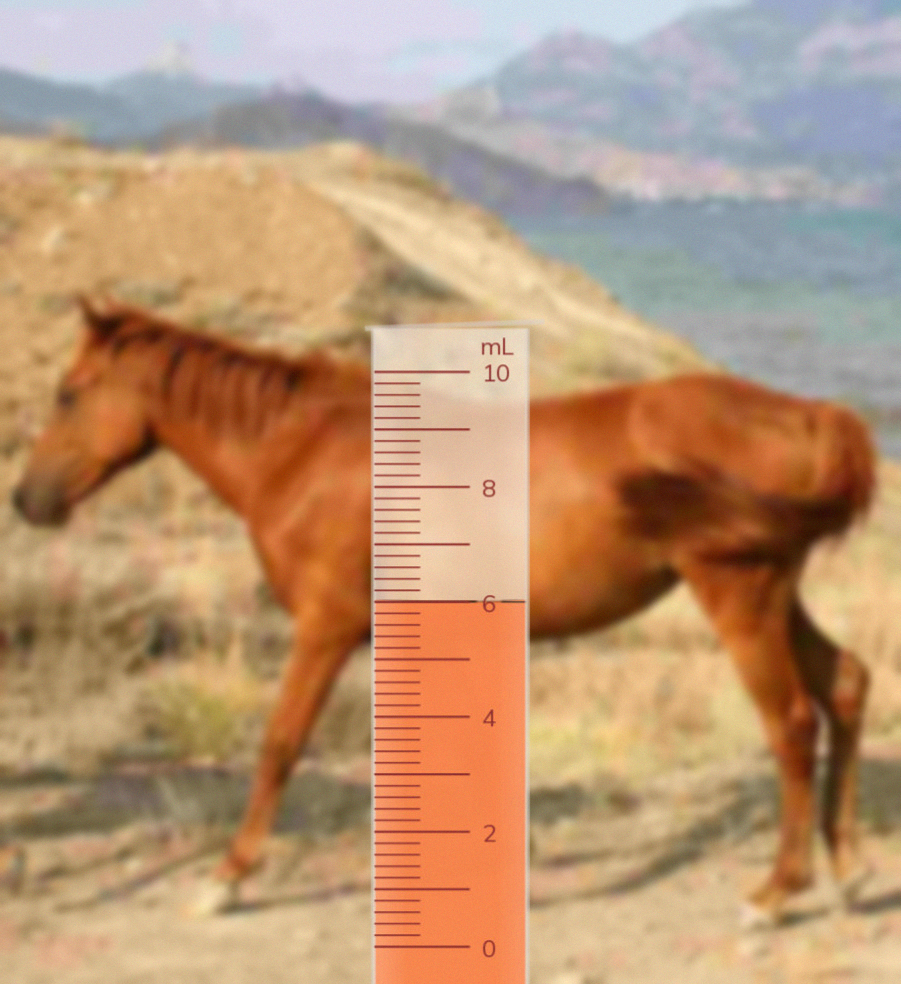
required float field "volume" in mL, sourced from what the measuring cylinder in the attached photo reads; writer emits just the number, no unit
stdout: 6
